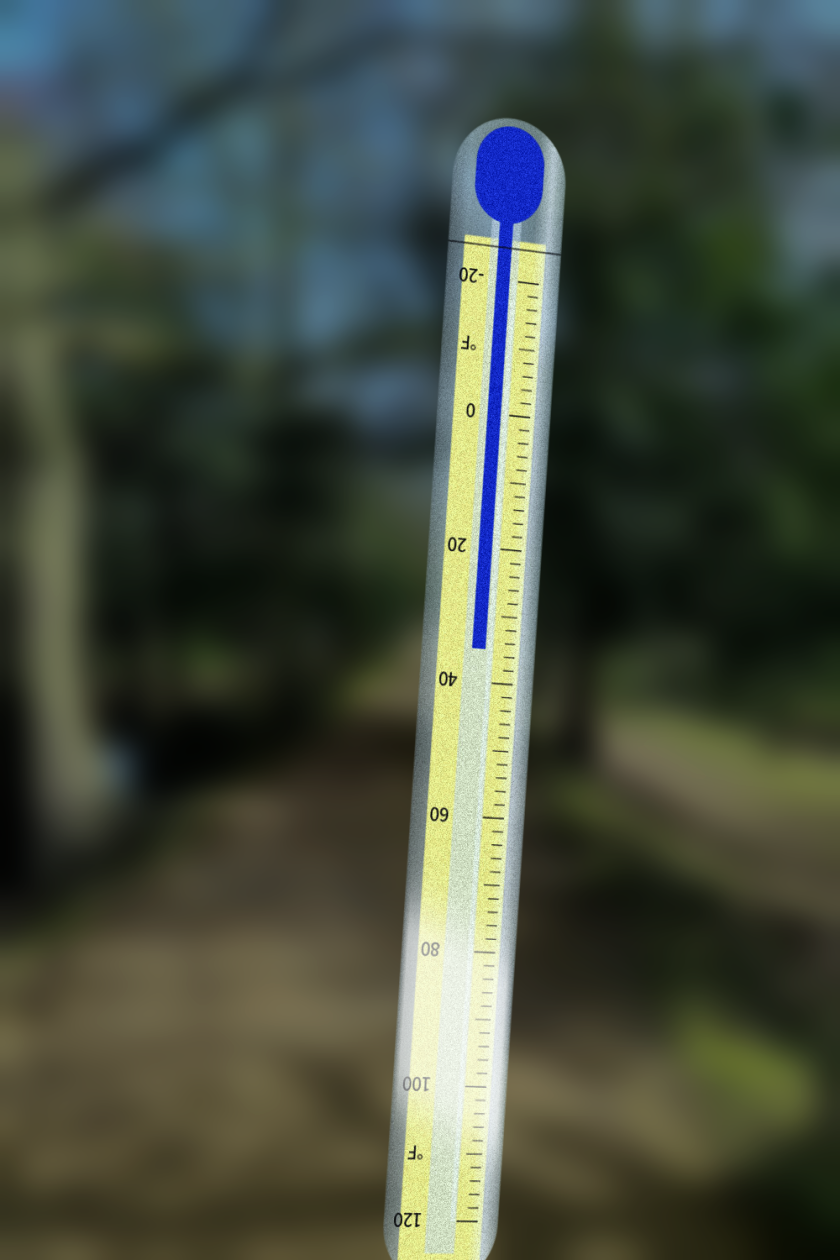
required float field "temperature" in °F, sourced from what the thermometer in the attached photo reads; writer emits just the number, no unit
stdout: 35
